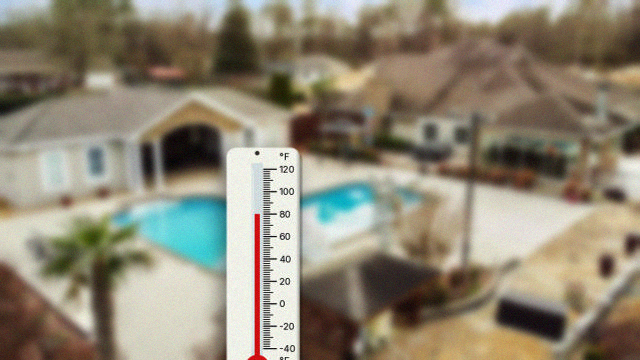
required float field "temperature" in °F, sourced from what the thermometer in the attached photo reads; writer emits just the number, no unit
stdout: 80
